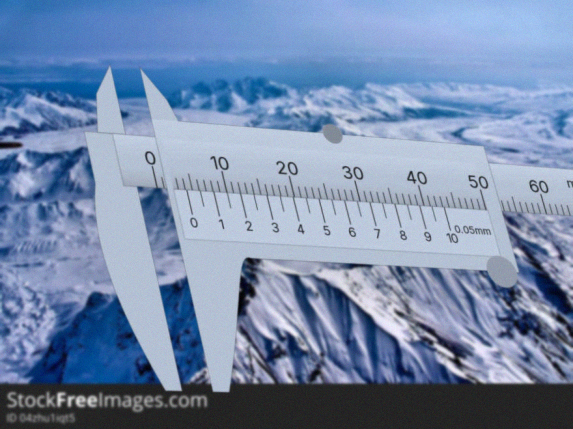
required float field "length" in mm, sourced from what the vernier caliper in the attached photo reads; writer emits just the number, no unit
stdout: 4.2
